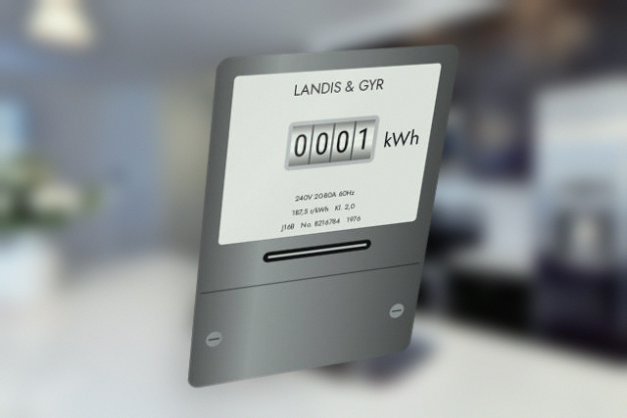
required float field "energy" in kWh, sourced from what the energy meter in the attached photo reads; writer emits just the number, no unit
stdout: 1
